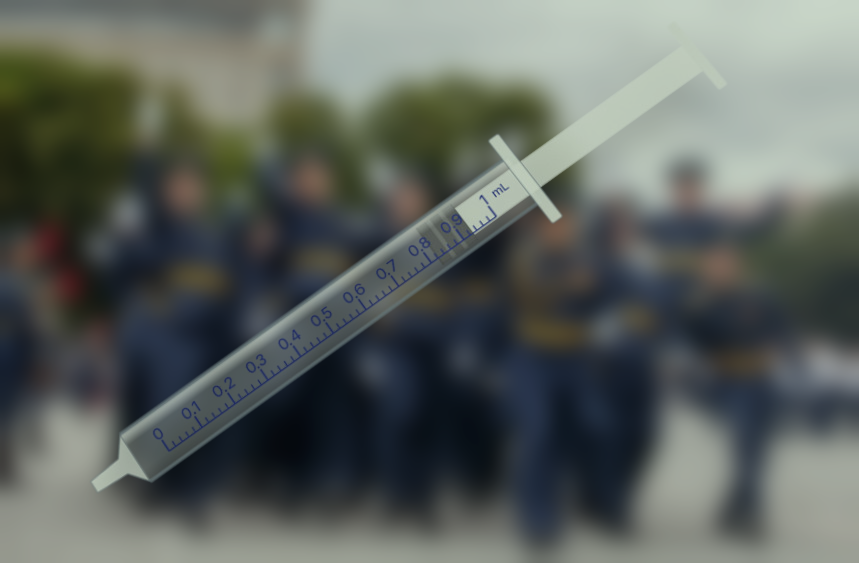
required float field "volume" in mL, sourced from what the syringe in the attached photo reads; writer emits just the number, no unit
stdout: 0.82
